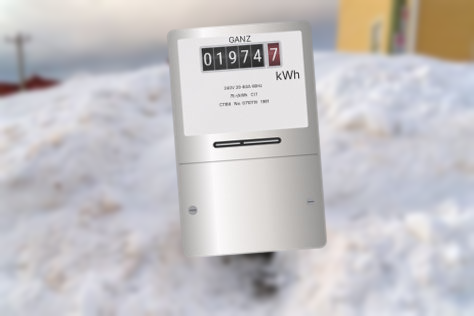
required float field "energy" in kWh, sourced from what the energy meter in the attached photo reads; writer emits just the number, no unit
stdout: 1974.7
